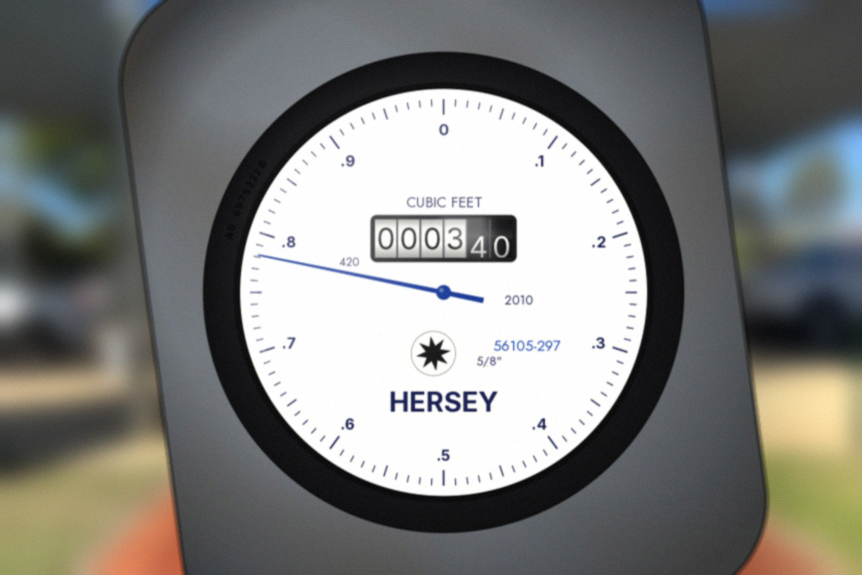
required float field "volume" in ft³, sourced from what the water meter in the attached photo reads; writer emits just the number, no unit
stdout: 339.78
